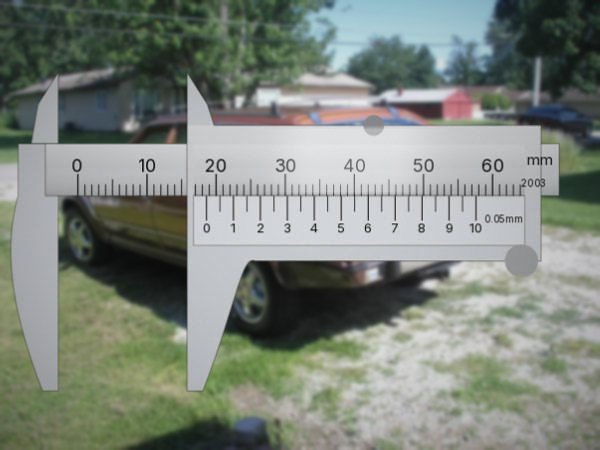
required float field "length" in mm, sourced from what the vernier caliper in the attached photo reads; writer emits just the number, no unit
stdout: 18.6
